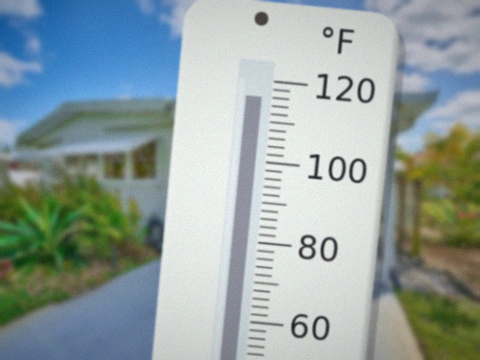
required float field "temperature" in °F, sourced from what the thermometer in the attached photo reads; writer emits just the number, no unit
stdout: 116
